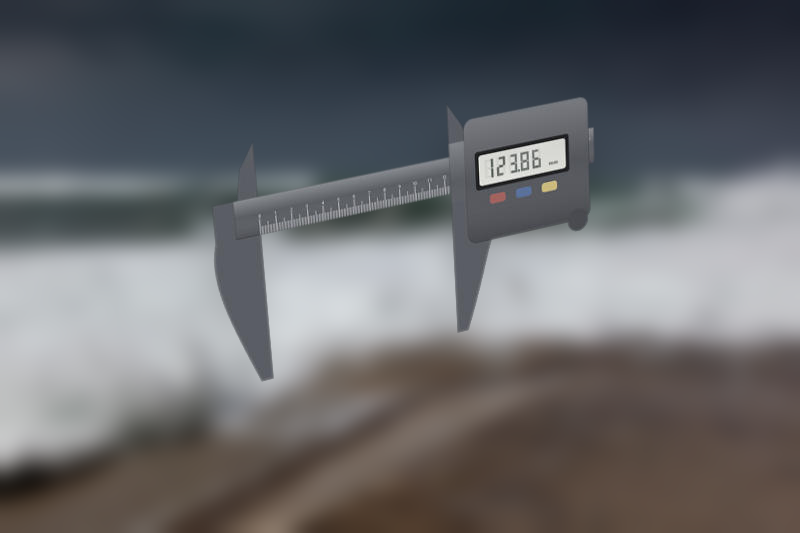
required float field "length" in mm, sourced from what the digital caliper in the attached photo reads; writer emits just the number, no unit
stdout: 123.86
